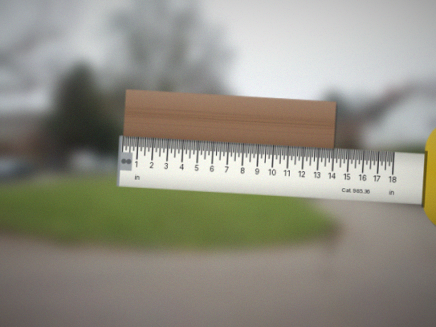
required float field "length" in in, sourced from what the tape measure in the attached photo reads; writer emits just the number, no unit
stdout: 14
